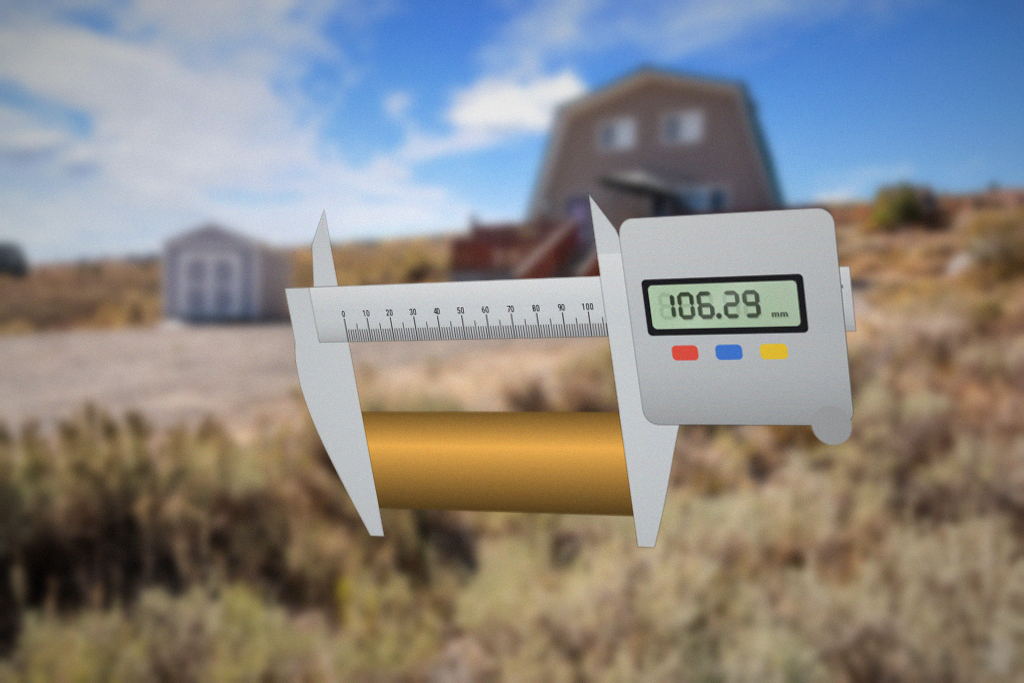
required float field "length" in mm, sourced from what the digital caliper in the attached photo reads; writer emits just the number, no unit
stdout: 106.29
